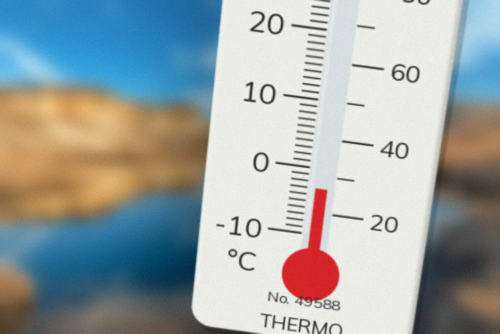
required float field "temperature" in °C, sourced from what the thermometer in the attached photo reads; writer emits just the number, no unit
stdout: -3
